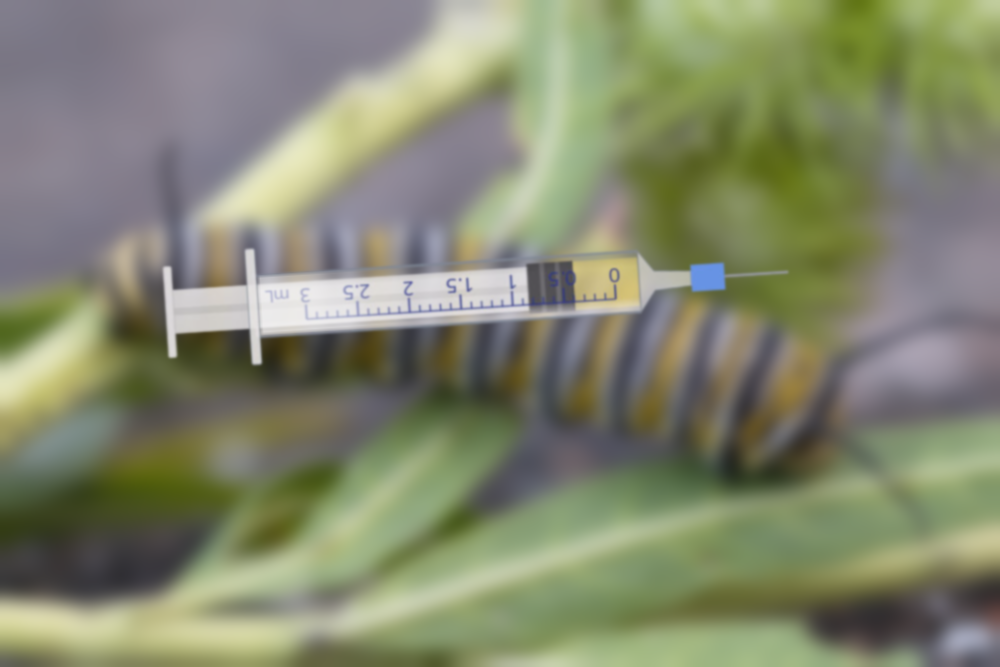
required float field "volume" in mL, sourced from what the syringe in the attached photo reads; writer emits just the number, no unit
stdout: 0.4
